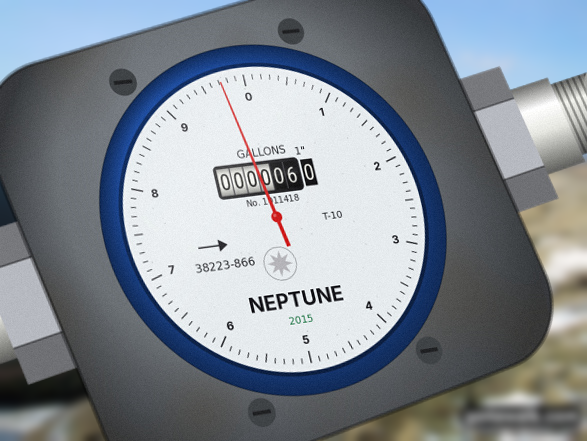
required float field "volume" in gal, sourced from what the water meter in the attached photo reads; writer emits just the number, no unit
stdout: 59.7
